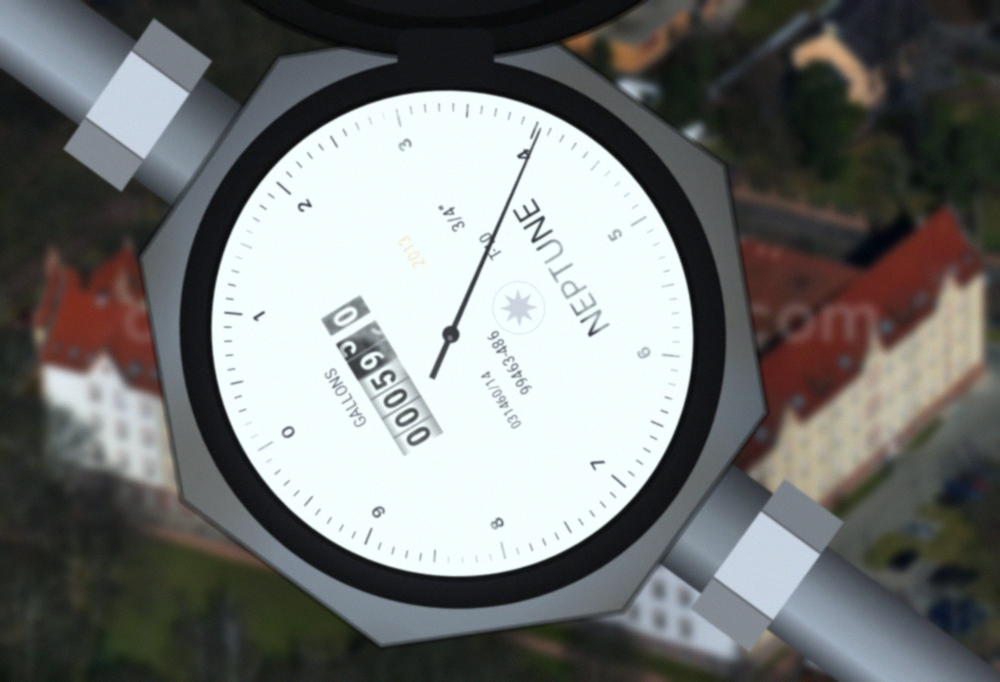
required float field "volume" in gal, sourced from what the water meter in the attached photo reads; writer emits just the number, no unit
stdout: 5954.0
